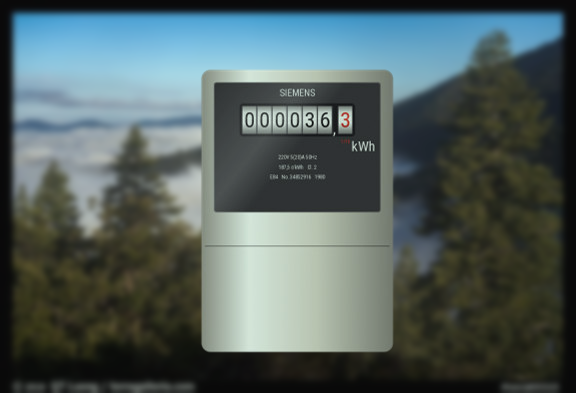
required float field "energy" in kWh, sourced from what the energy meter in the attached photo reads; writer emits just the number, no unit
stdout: 36.3
